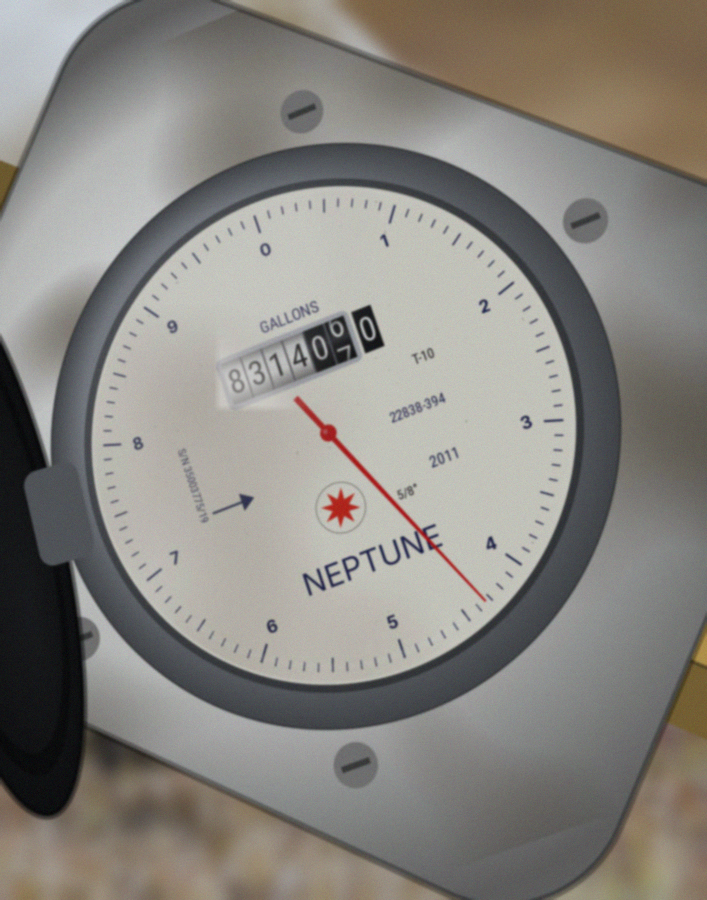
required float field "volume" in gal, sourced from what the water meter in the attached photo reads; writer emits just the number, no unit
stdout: 8314064.3
